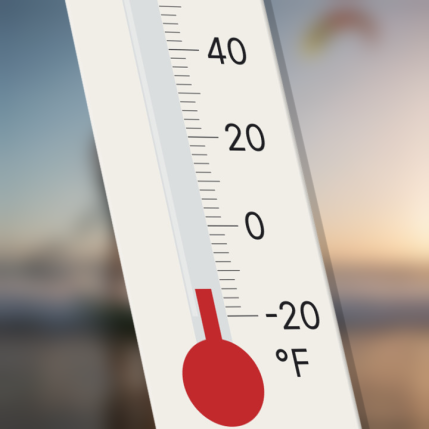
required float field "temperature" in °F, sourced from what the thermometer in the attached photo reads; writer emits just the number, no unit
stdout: -14
